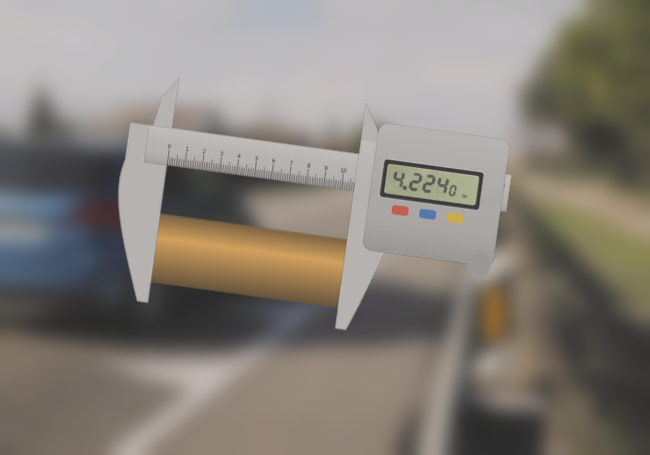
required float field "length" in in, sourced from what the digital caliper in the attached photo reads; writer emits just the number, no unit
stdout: 4.2240
